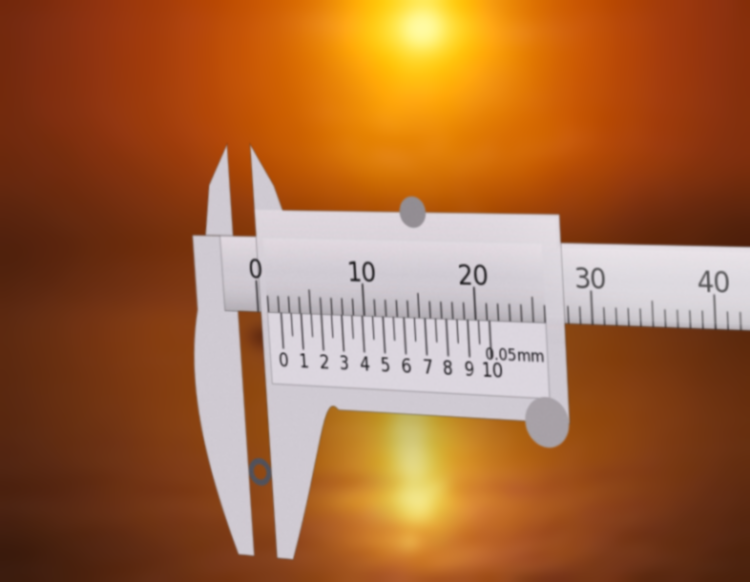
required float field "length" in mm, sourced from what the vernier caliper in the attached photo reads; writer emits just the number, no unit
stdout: 2.2
